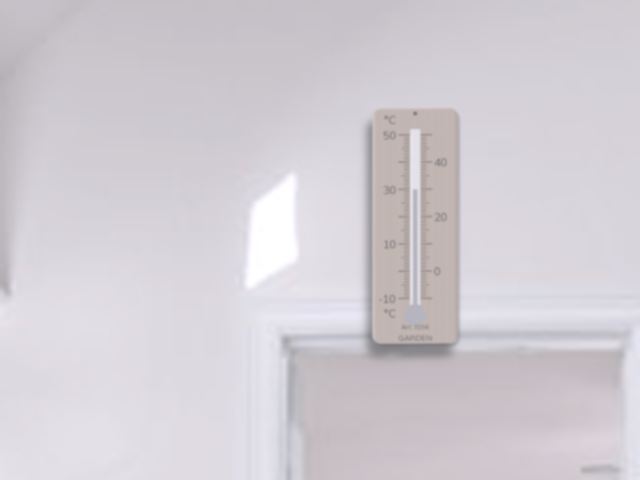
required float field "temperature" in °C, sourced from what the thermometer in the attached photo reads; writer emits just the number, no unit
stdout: 30
